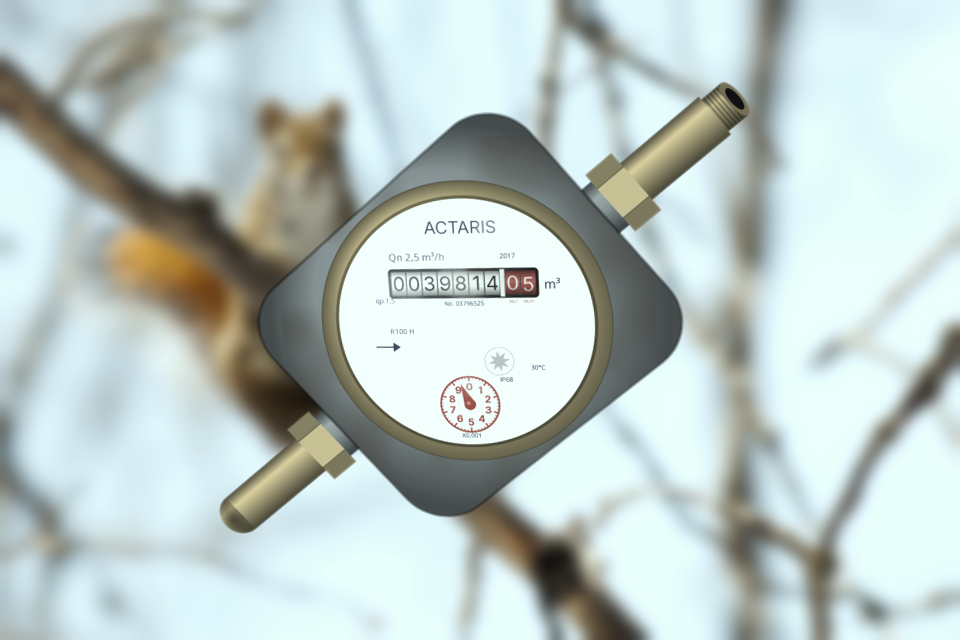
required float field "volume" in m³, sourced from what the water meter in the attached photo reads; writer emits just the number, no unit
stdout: 39814.049
